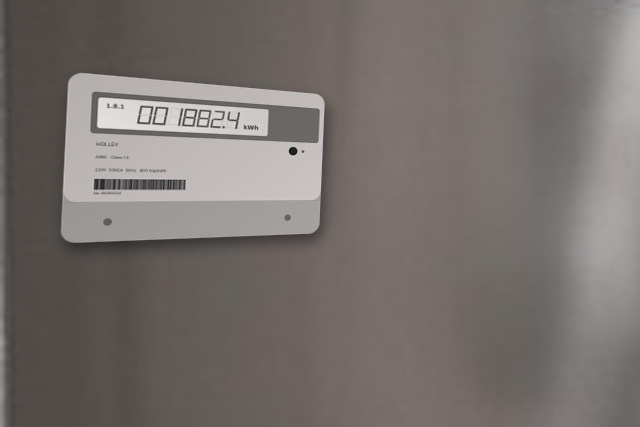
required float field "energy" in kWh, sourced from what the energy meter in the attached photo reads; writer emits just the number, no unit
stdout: 1882.4
